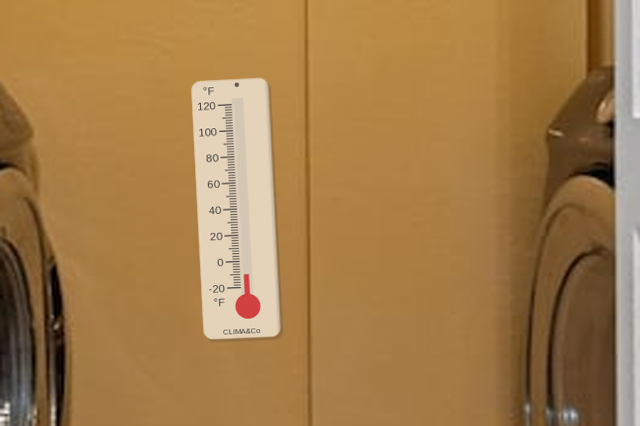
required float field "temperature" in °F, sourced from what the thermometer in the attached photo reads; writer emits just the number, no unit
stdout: -10
